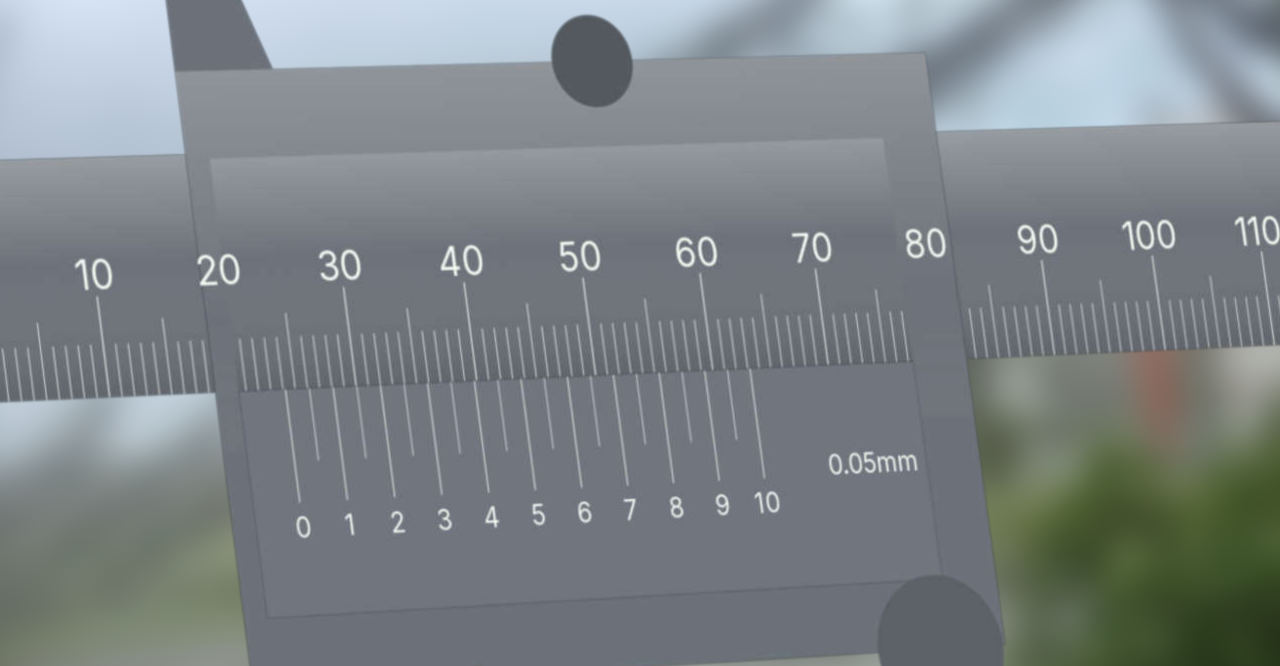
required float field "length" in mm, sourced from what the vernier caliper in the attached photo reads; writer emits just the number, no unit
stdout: 24.2
